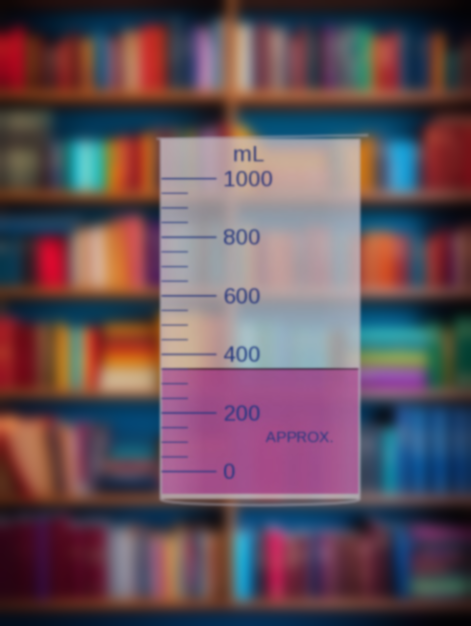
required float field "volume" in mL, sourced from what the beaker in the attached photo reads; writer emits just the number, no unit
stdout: 350
